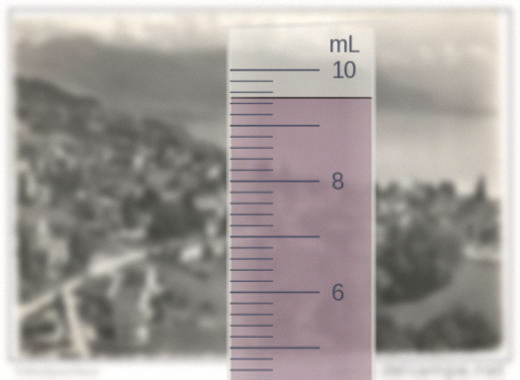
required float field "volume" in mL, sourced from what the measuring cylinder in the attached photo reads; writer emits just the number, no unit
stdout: 9.5
